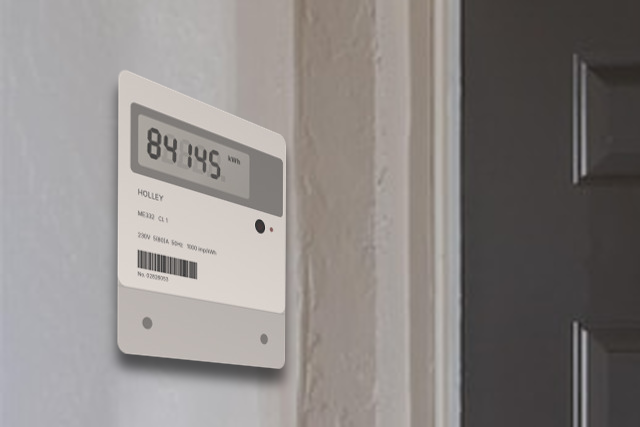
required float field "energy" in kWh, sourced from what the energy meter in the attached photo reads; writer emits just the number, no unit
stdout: 84145
